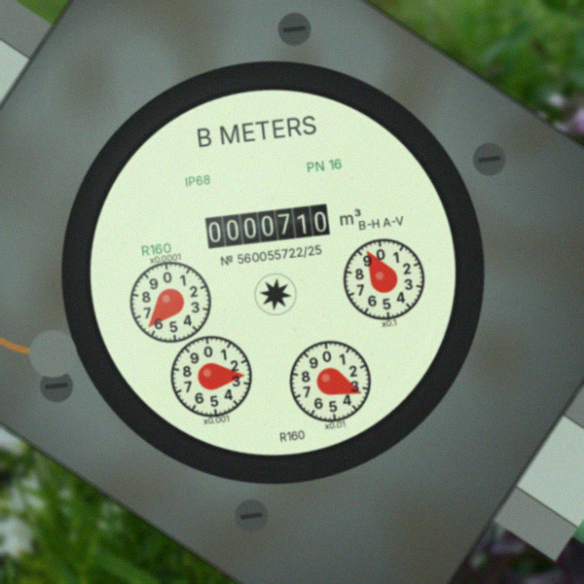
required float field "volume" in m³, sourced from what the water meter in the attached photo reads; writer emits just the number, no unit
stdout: 709.9326
